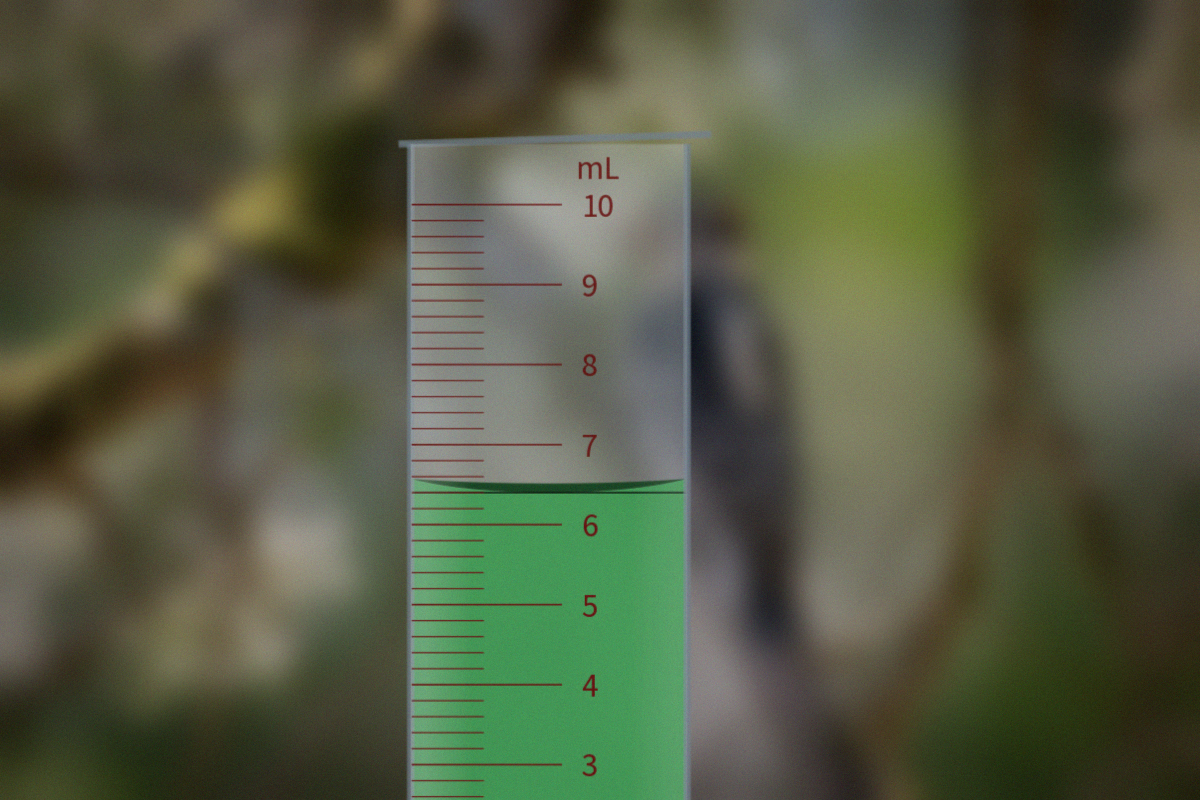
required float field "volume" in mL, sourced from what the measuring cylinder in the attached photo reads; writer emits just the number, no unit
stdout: 6.4
